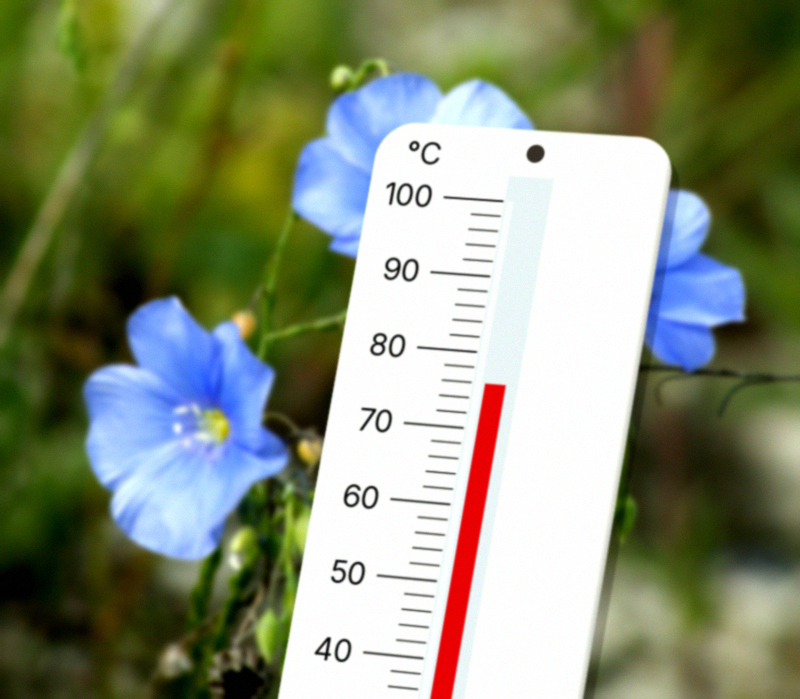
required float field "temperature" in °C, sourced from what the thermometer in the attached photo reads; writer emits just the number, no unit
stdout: 76
